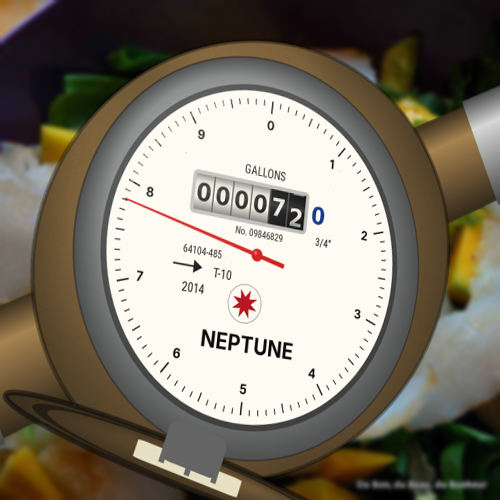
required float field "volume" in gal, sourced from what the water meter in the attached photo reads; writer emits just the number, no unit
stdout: 717.8
